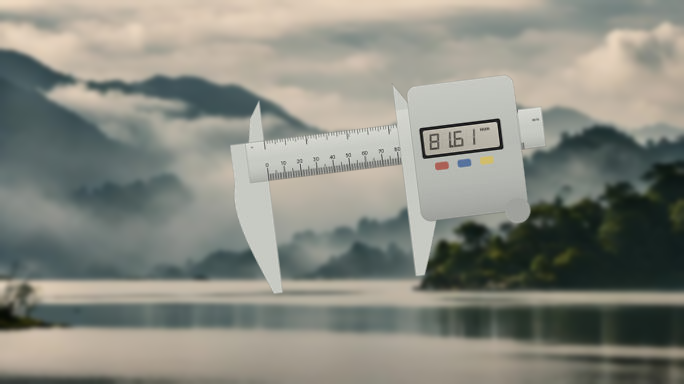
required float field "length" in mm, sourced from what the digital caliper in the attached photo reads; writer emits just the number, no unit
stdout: 81.61
